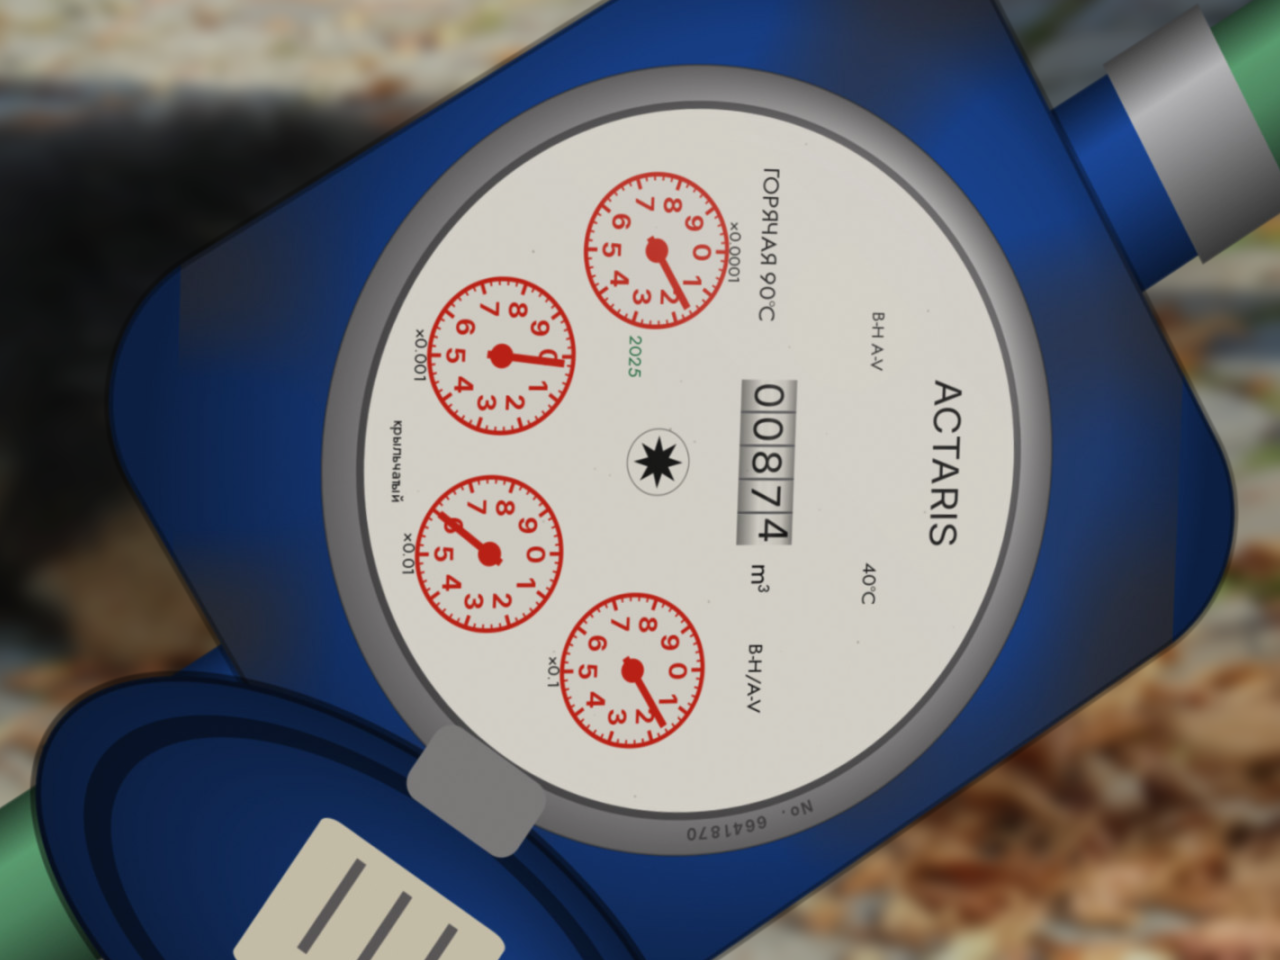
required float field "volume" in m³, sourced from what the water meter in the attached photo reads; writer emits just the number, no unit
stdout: 874.1601
